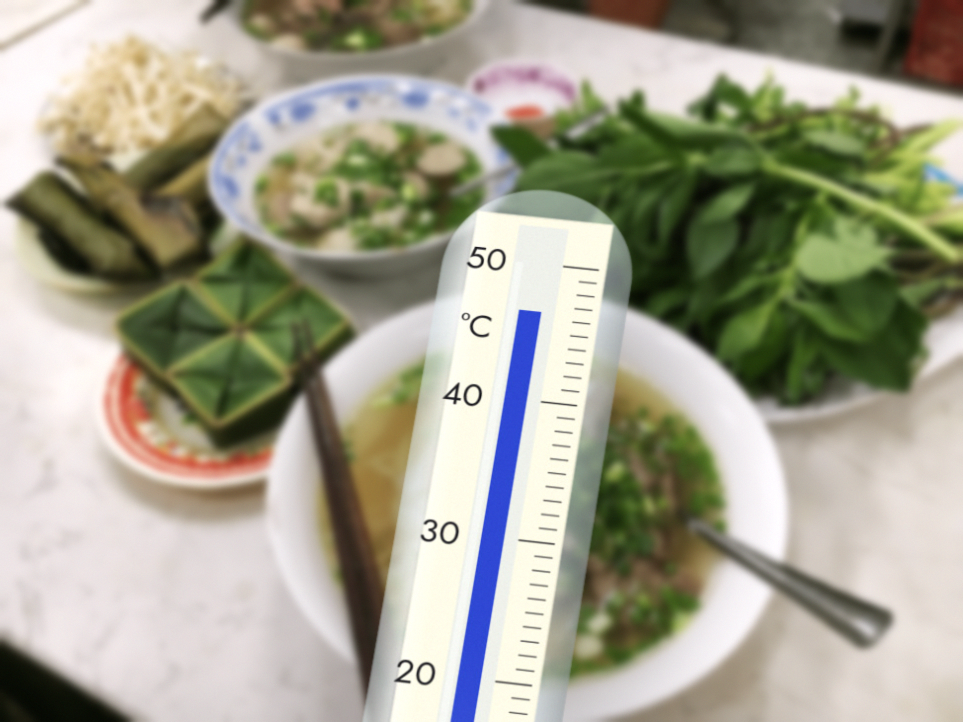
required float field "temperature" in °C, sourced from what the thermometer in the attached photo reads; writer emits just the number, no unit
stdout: 46.5
